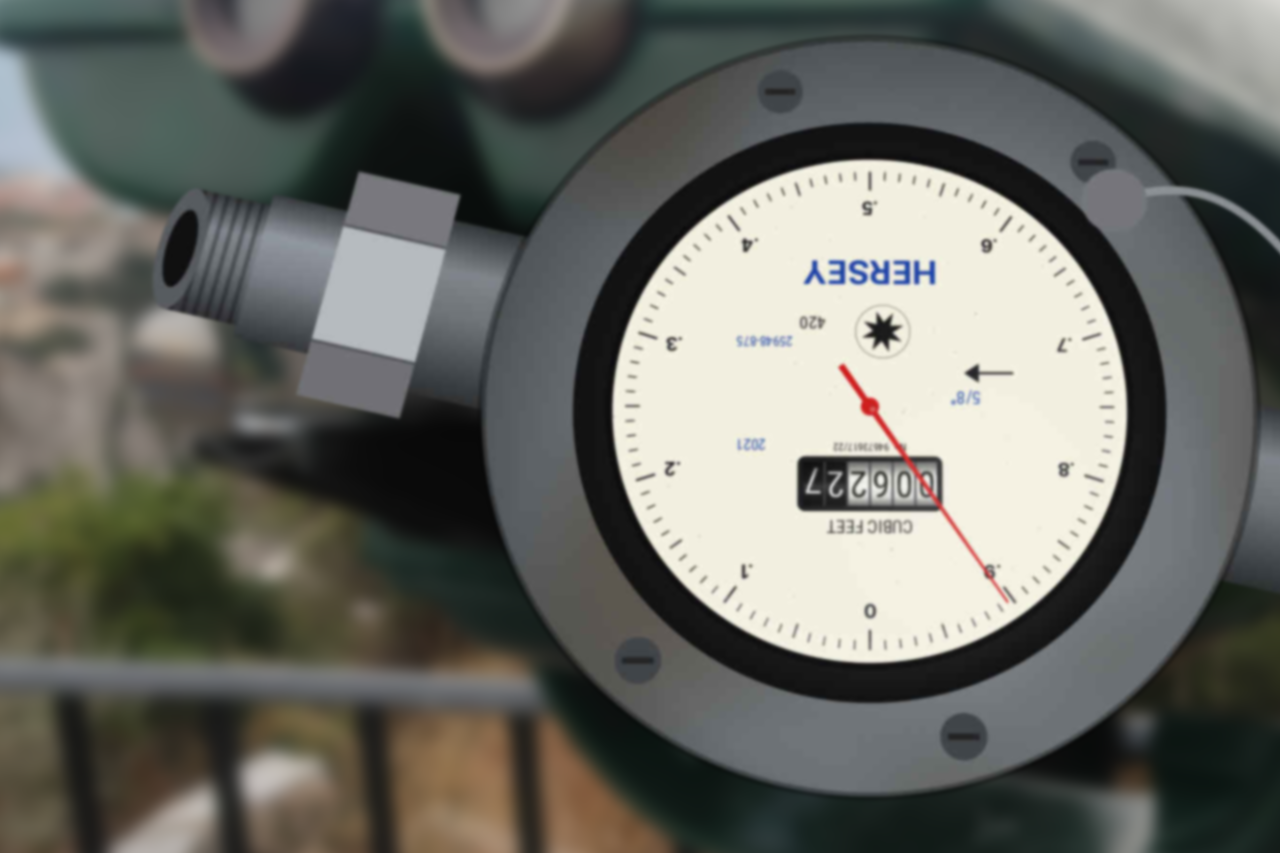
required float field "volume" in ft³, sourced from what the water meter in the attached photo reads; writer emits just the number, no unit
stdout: 6226.90
